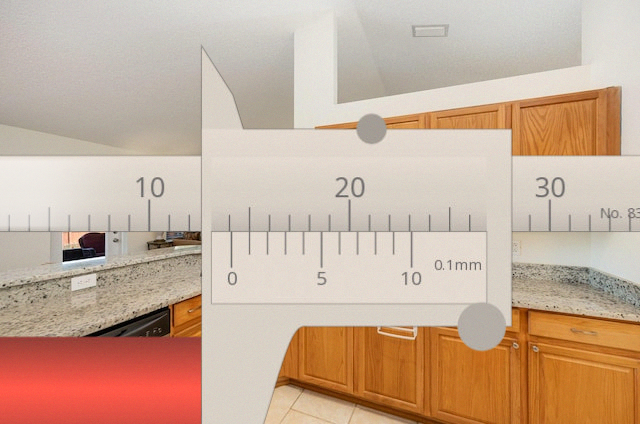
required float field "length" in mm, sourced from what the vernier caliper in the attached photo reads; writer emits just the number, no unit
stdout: 14.1
